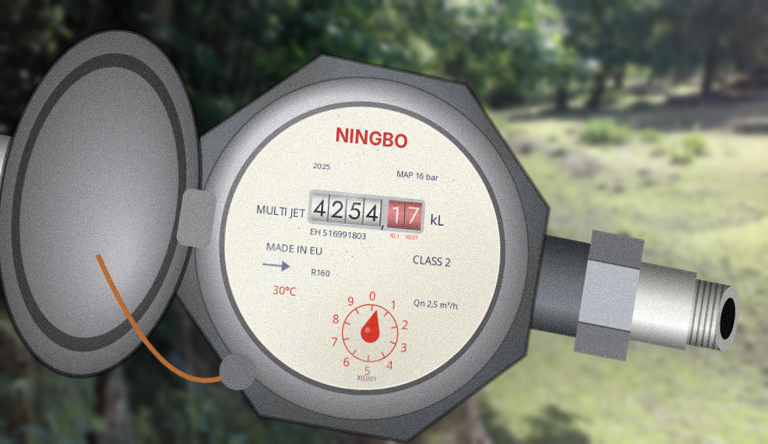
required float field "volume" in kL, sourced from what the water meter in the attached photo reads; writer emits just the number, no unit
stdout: 4254.170
